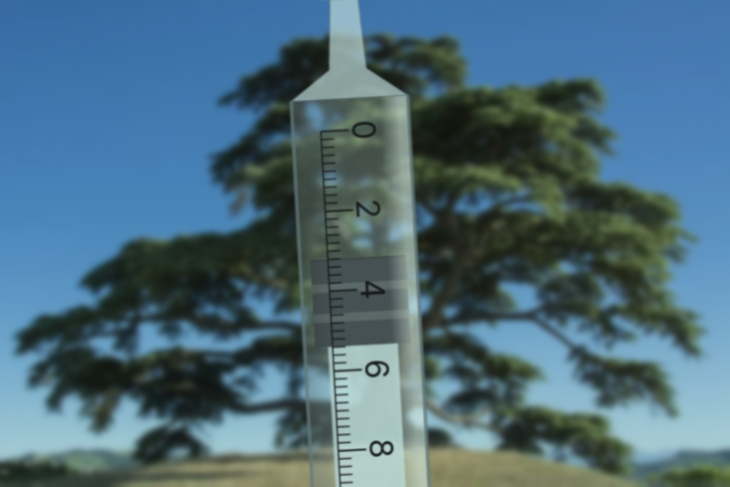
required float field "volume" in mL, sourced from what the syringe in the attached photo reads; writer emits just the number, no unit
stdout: 3.2
